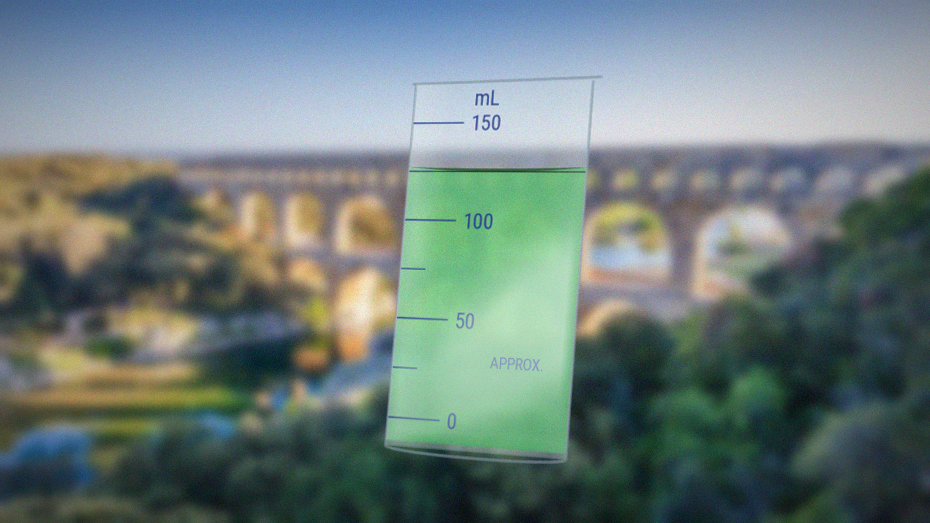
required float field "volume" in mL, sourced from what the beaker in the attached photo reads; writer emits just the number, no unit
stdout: 125
